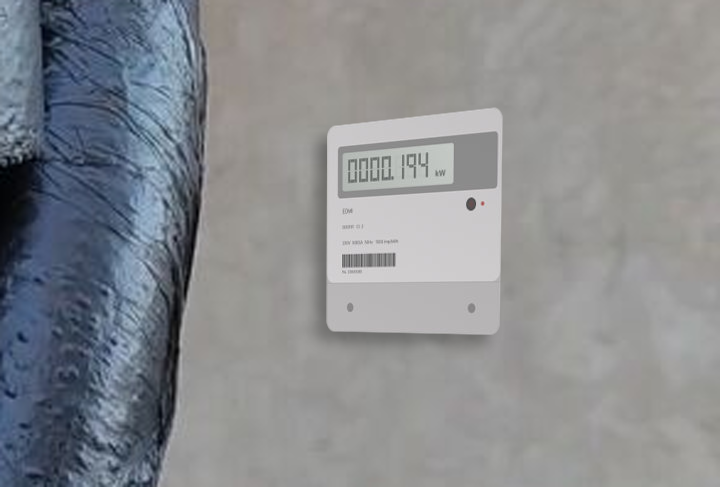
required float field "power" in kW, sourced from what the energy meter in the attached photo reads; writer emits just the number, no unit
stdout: 0.194
